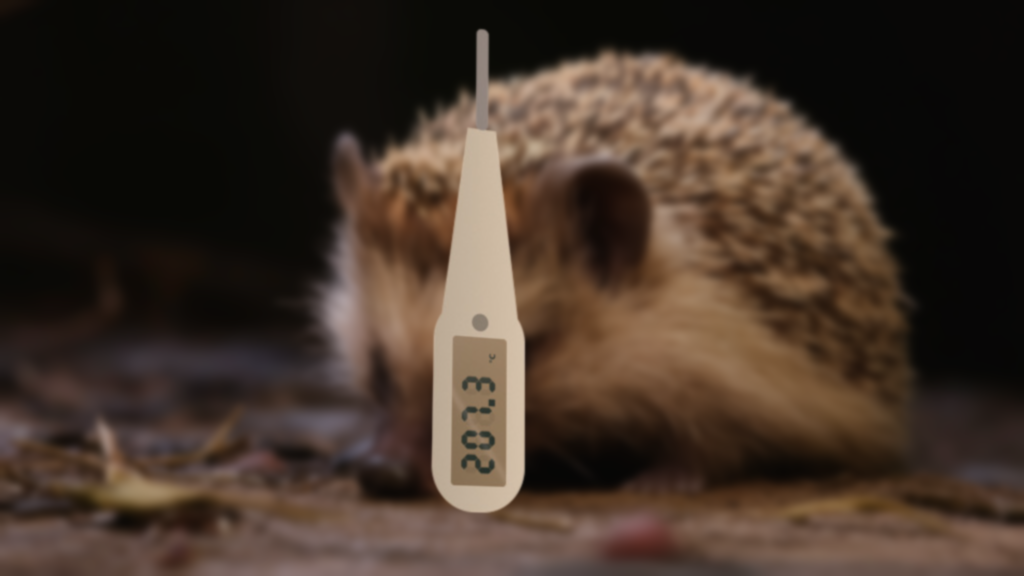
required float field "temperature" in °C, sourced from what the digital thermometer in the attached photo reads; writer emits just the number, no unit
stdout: 207.3
